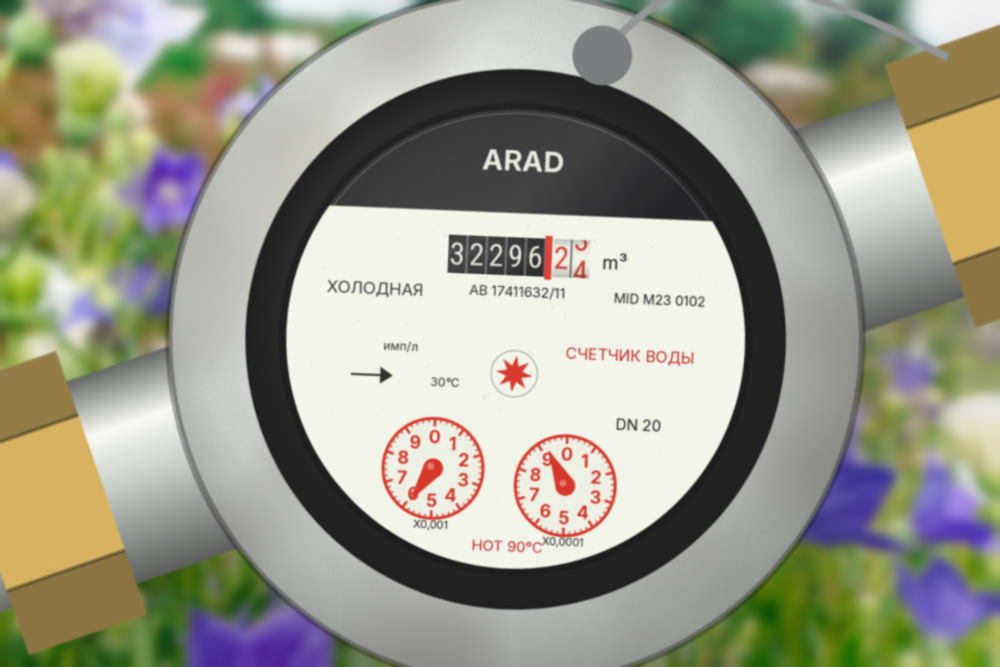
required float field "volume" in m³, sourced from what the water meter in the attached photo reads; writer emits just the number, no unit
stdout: 32296.2359
